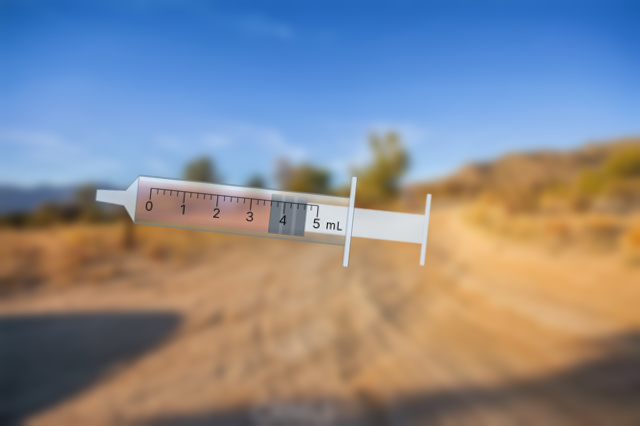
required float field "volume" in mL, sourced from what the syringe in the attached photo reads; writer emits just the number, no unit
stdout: 3.6
